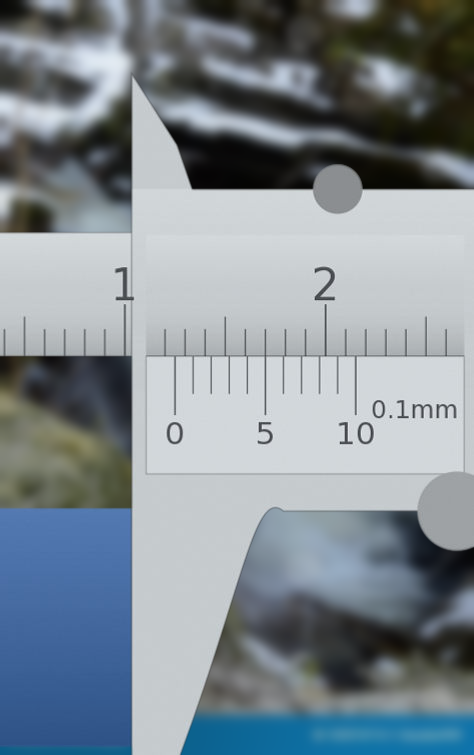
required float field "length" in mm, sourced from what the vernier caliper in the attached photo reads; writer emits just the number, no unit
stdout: 12.5
